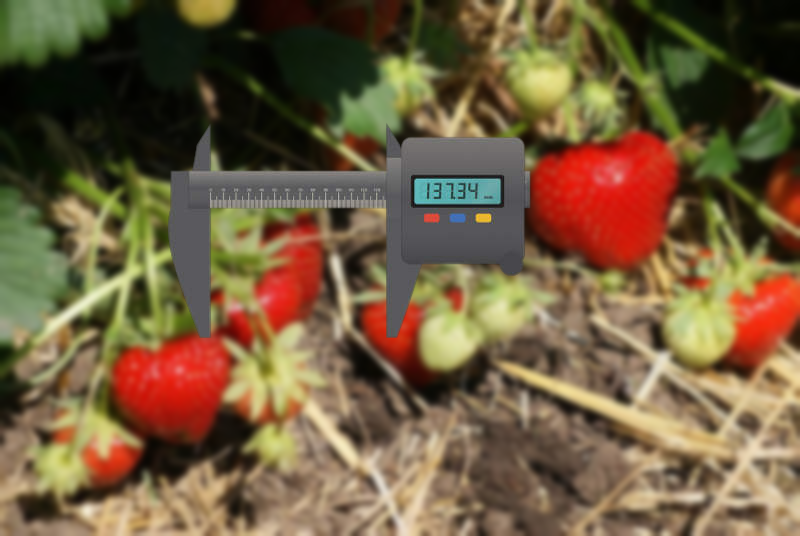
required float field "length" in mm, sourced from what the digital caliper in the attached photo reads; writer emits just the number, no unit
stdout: 137.34
